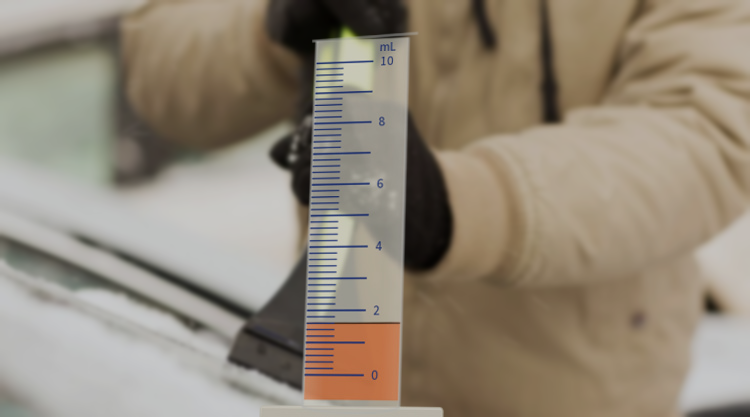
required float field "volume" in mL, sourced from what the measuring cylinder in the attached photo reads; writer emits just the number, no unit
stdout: 1.6
